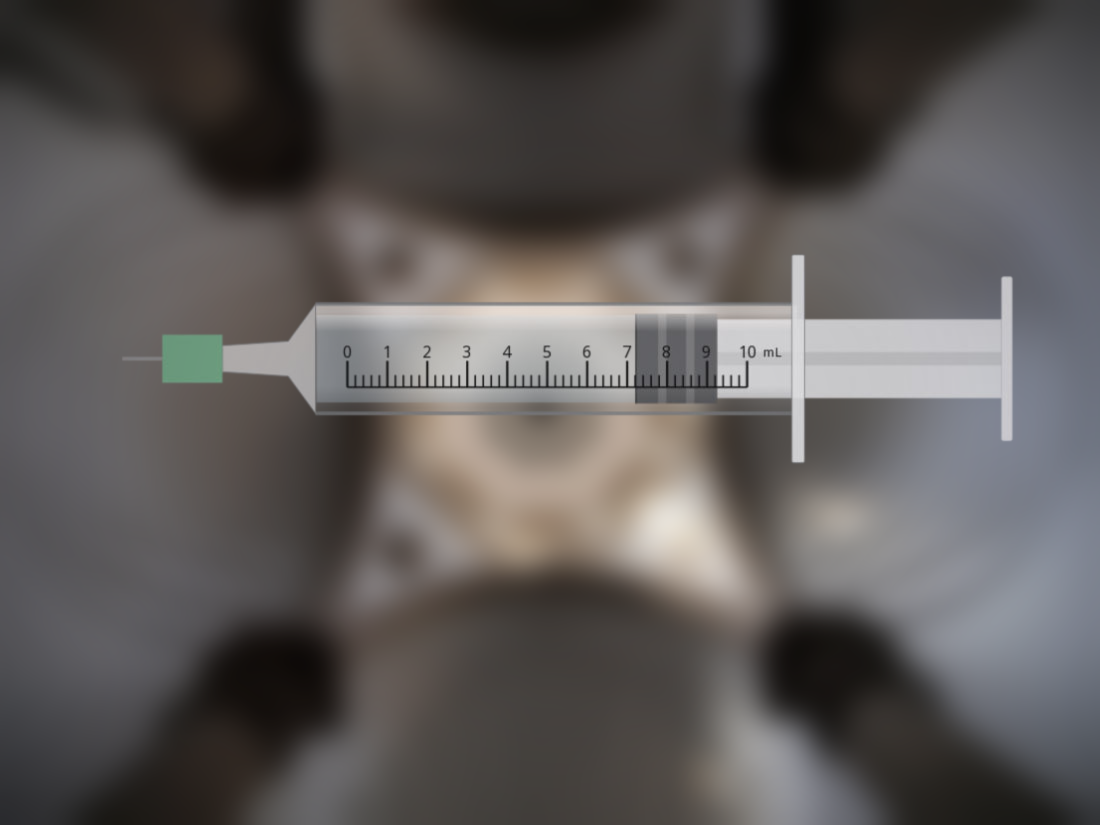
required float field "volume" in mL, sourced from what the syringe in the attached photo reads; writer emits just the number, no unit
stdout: 7.2
